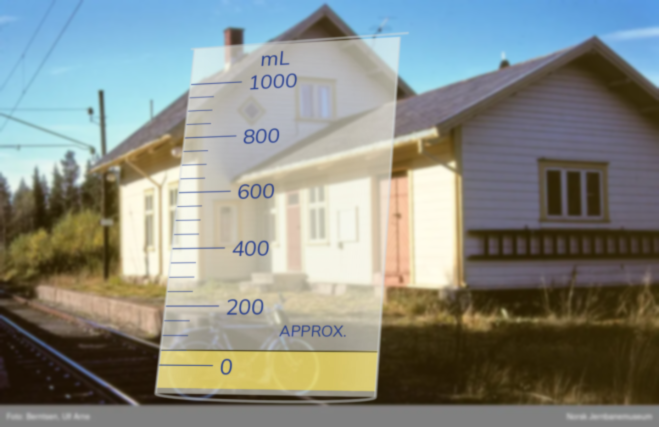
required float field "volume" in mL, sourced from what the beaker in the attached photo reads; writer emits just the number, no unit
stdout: 50
